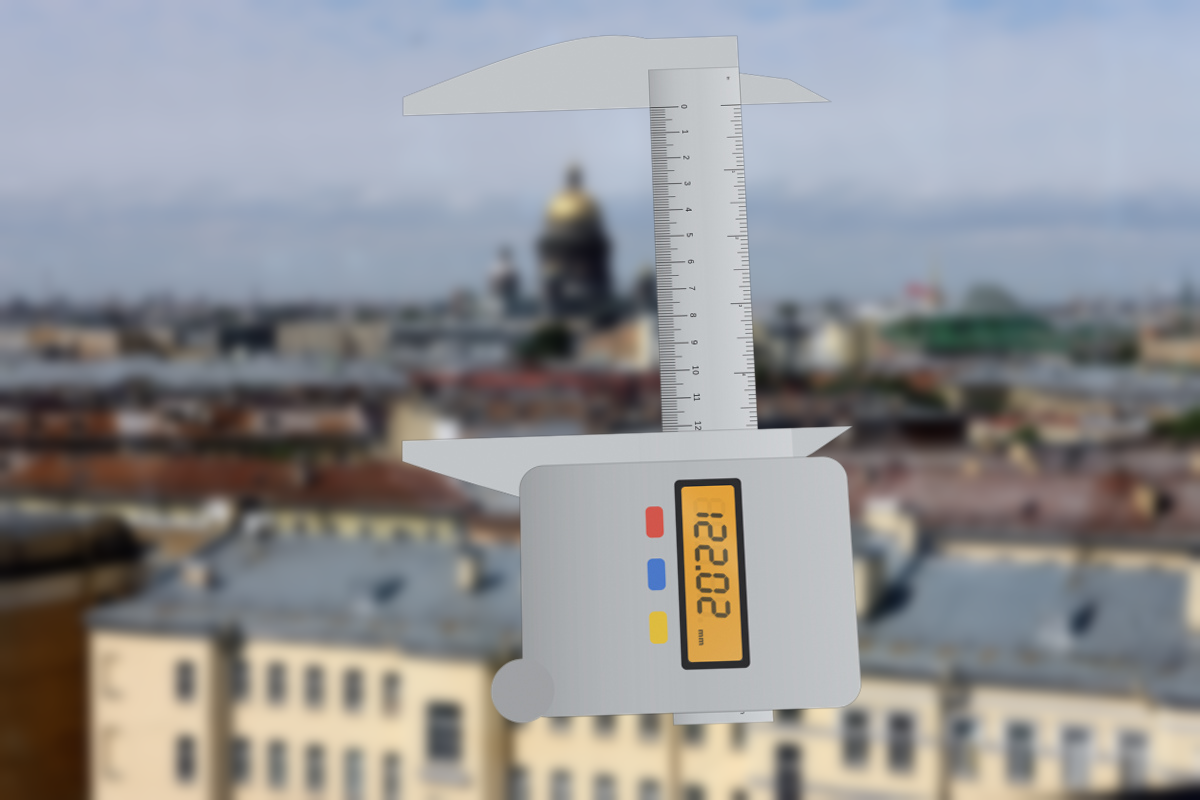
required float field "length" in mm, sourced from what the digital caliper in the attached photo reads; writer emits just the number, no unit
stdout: 122.02
